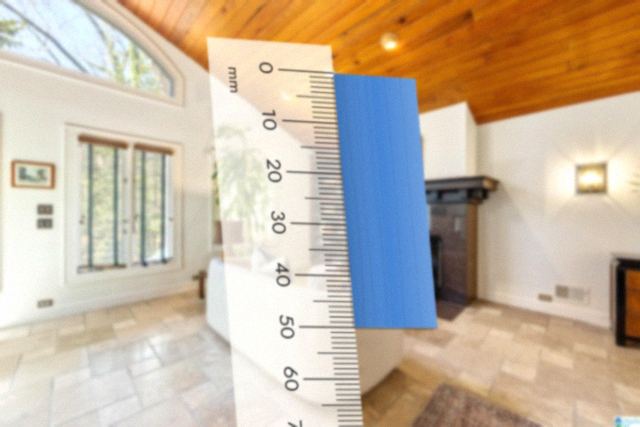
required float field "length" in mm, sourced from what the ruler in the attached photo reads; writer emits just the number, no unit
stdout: 50
